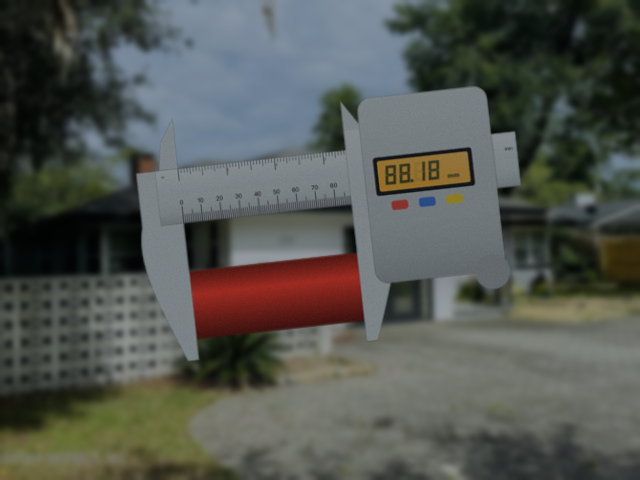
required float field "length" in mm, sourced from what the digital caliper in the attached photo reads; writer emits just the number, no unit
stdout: 88.18
